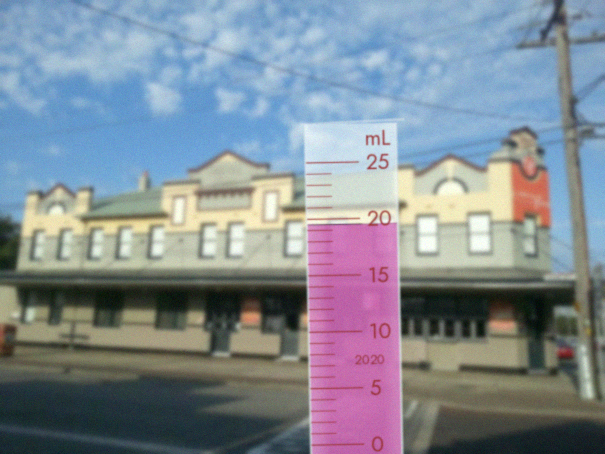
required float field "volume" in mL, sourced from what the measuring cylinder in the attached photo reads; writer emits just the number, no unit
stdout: 19.5
